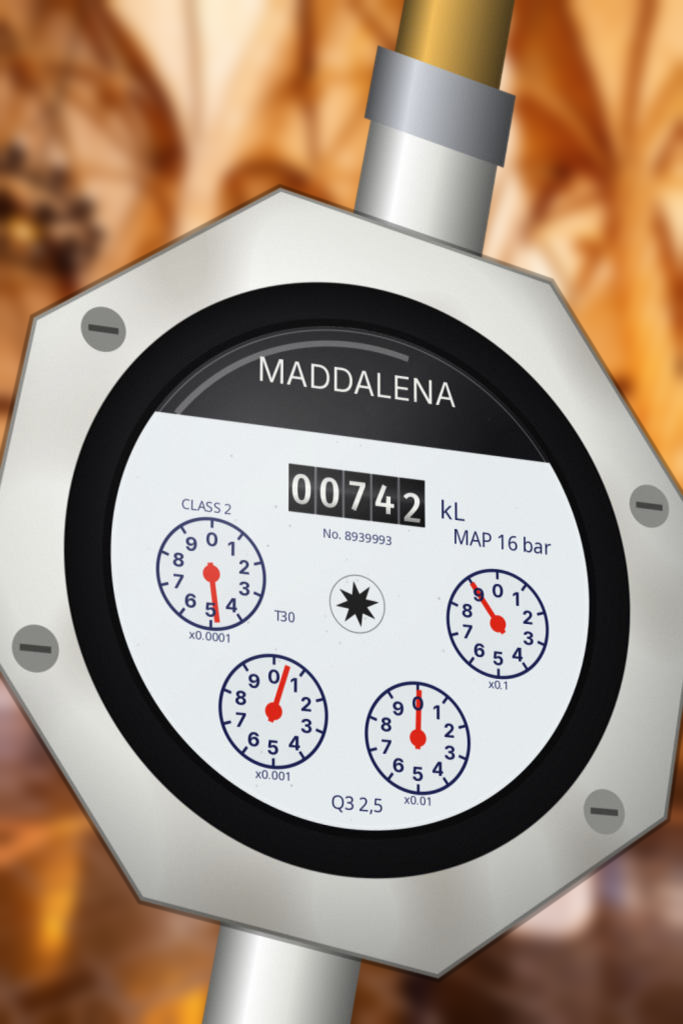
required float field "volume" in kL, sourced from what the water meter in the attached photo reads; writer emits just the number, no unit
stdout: 741.9004
